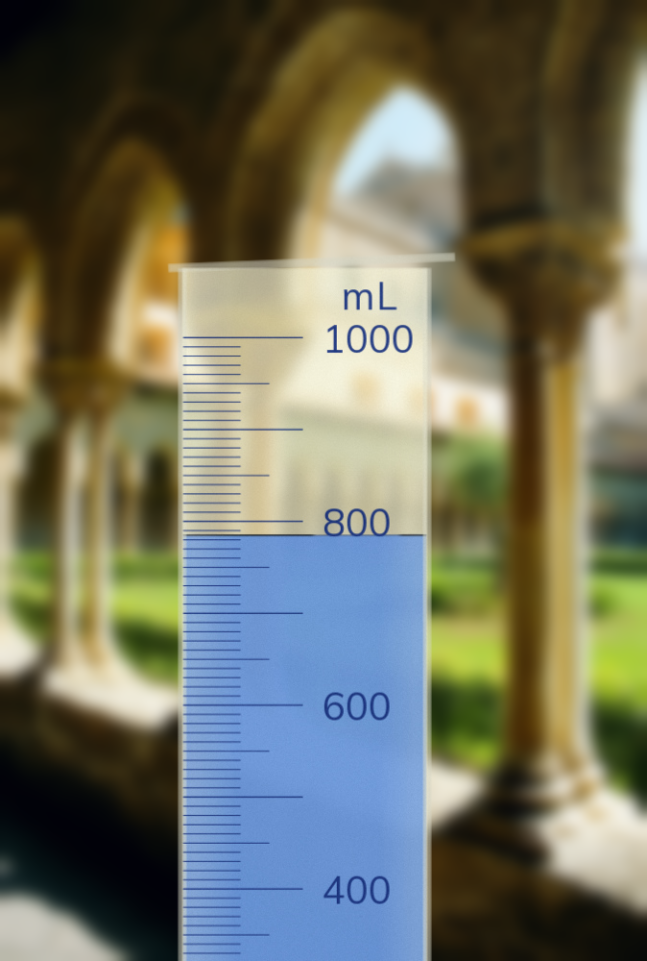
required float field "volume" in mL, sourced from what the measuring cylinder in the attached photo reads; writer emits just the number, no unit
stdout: 785
